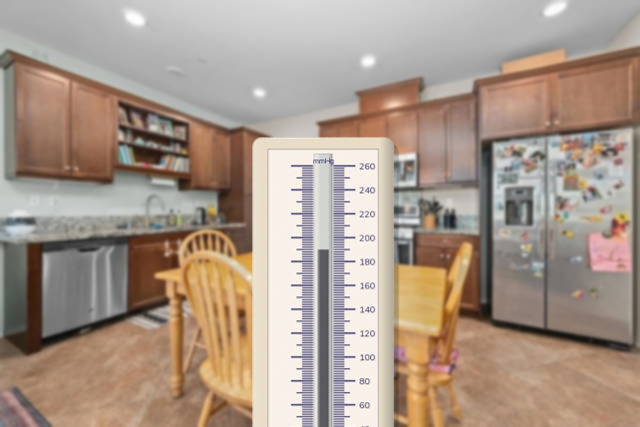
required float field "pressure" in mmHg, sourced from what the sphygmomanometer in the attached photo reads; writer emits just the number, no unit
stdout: 190
